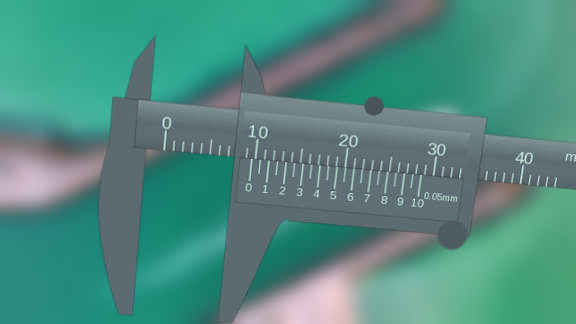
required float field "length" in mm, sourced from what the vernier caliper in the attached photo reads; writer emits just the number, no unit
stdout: 9.6
